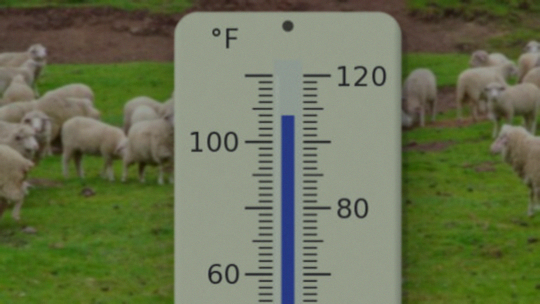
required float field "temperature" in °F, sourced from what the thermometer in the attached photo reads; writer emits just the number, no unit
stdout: 108
